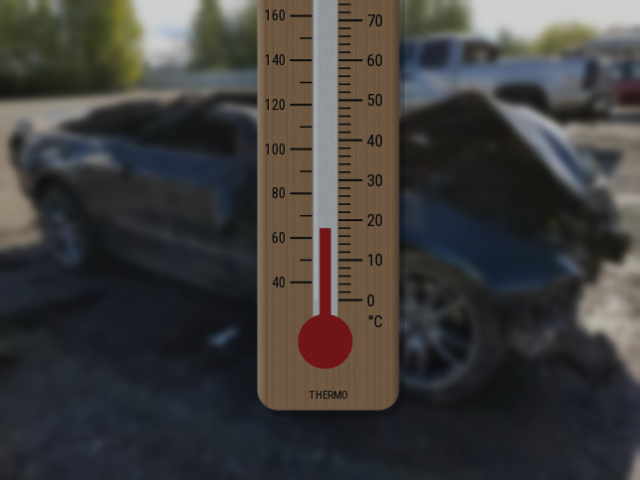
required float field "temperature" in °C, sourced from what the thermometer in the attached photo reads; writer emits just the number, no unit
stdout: 18
